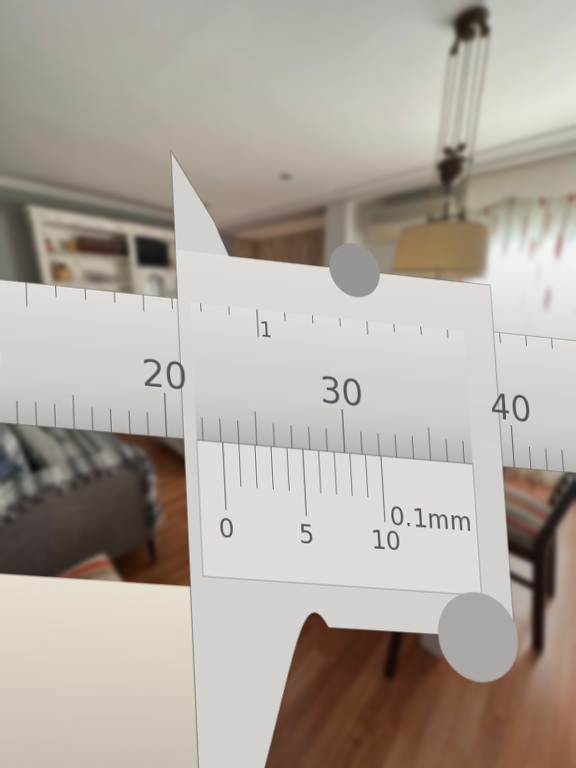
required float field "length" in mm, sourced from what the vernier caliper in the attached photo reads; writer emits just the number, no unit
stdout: 23.1
